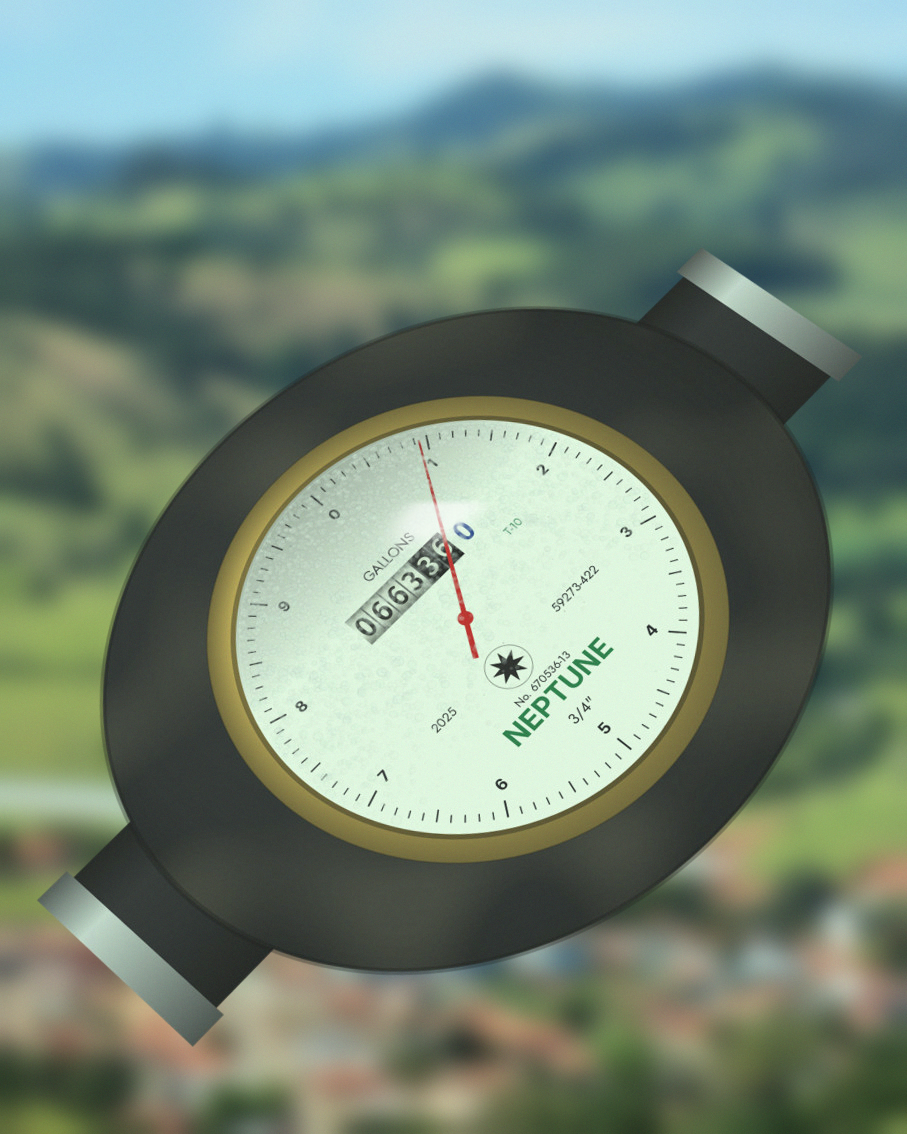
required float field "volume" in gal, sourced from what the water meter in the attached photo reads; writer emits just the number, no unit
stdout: 663360.9
